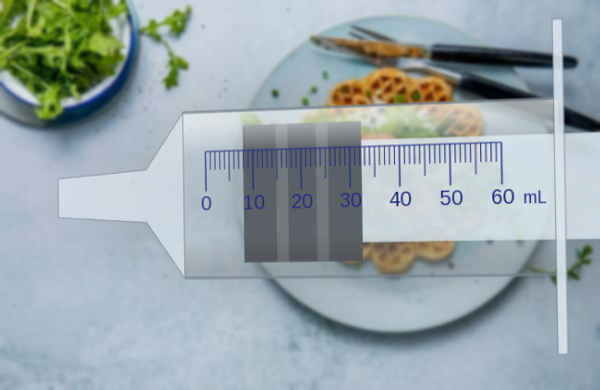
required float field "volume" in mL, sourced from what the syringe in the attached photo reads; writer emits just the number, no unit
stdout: 8
